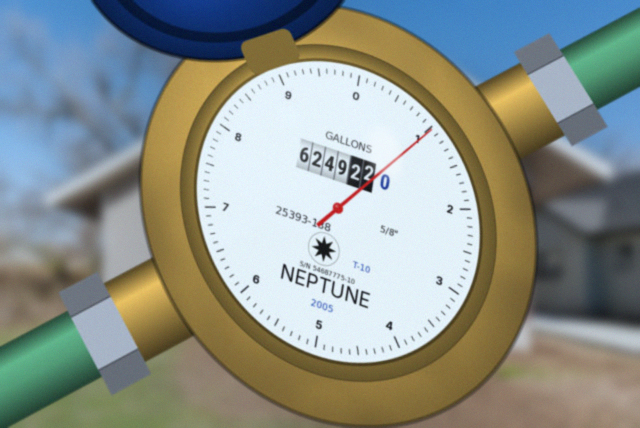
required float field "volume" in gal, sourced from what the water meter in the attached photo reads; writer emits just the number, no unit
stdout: 6249221.0
